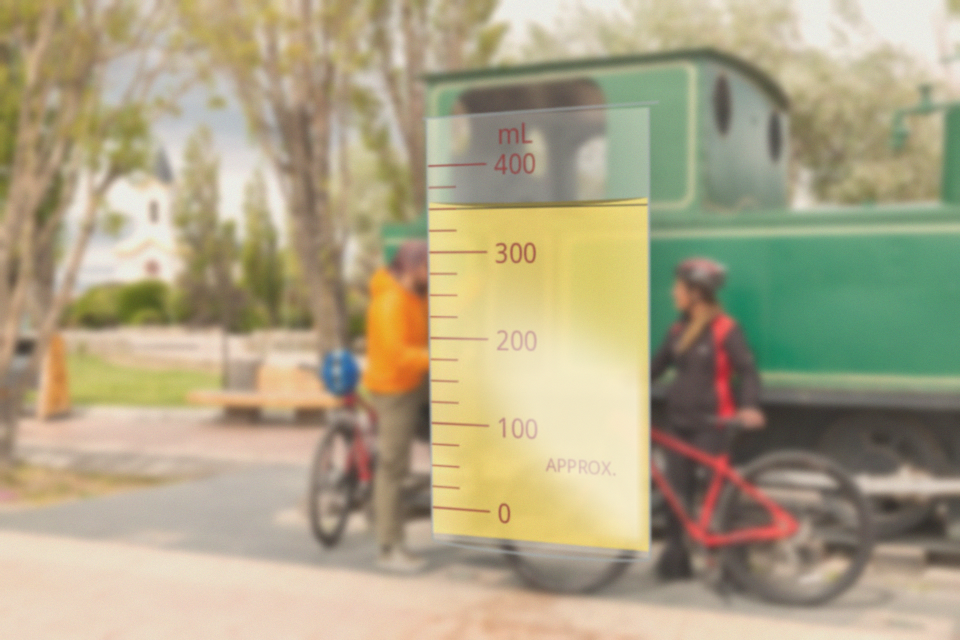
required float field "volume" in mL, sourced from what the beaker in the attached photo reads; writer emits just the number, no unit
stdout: 350
